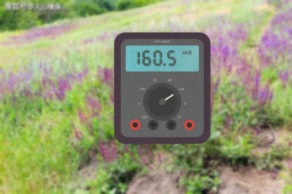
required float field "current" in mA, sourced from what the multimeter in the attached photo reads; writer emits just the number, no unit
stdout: 160.5
